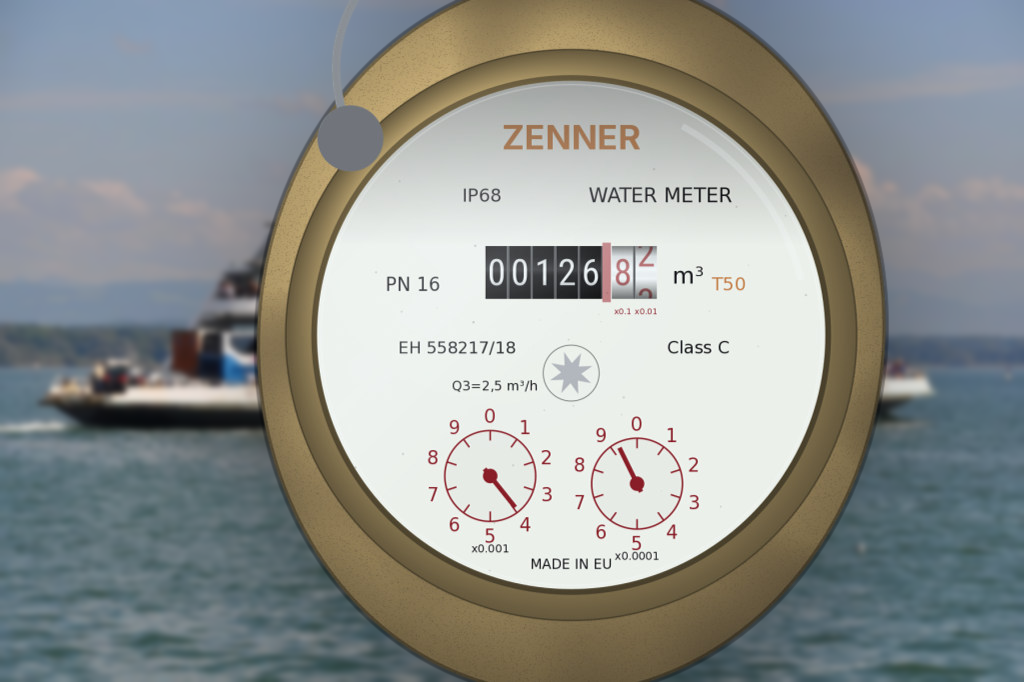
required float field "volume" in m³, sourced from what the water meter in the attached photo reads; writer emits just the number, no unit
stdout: 126.8239
